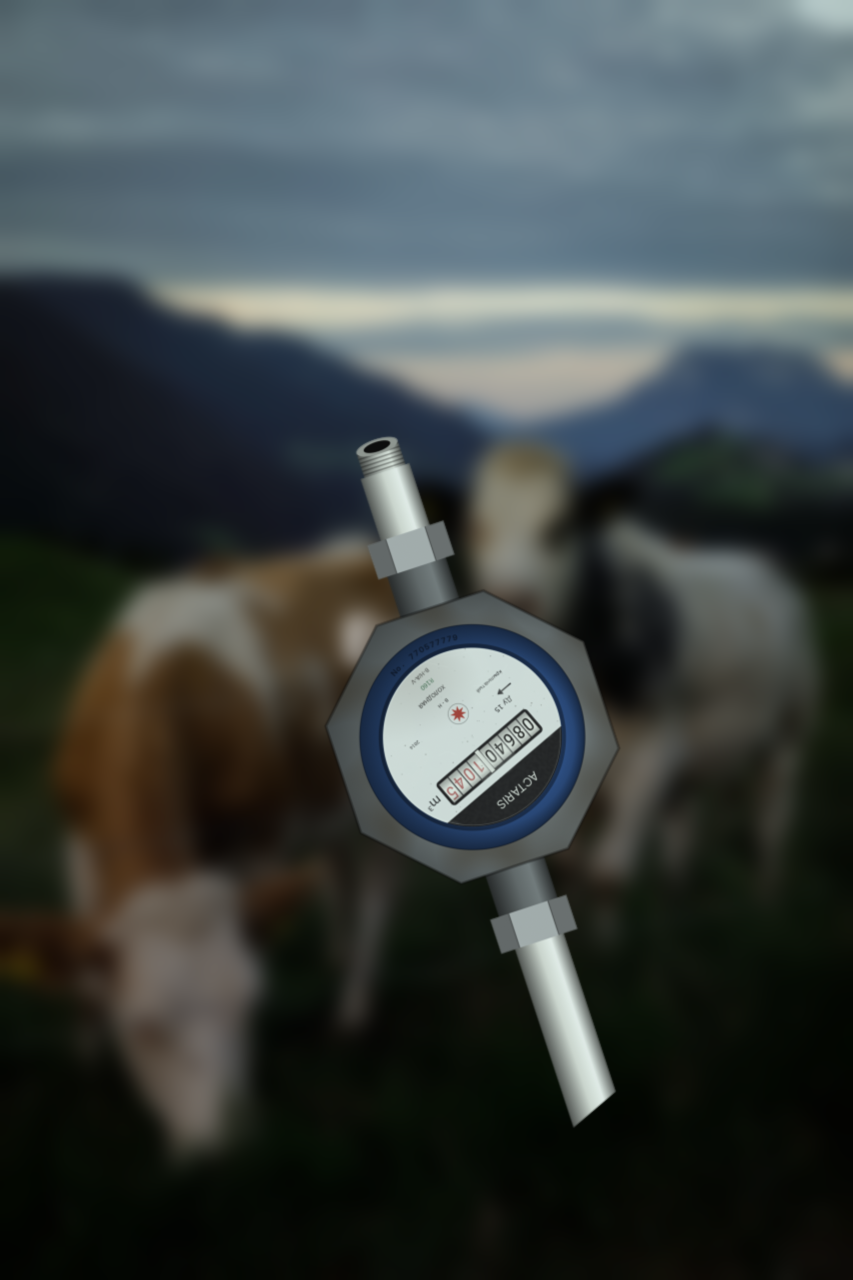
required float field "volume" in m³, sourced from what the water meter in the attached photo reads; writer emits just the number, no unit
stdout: 8640.1045
